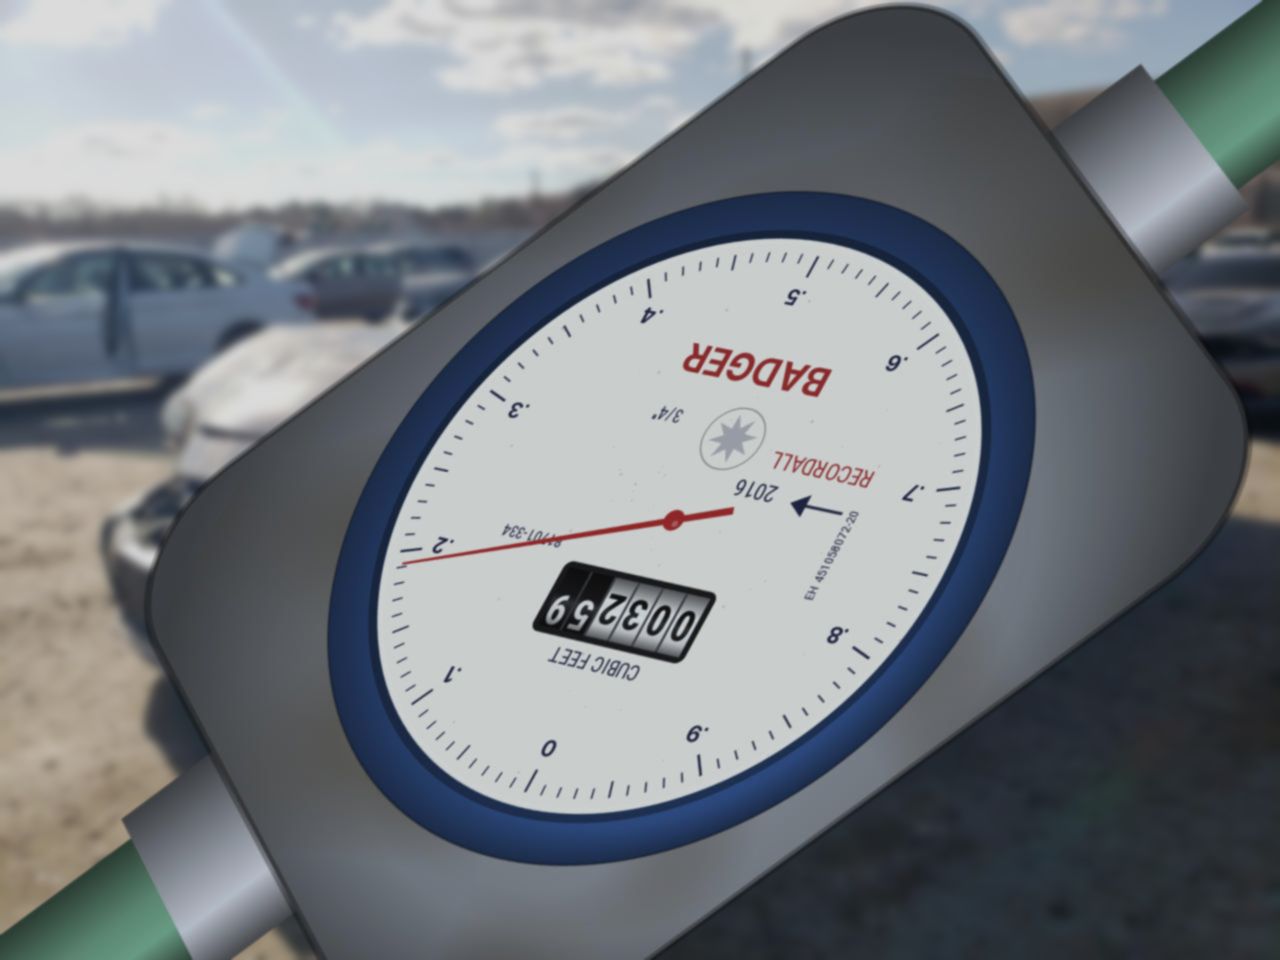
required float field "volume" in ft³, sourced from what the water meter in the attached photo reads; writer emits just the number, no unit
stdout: 3259.19
